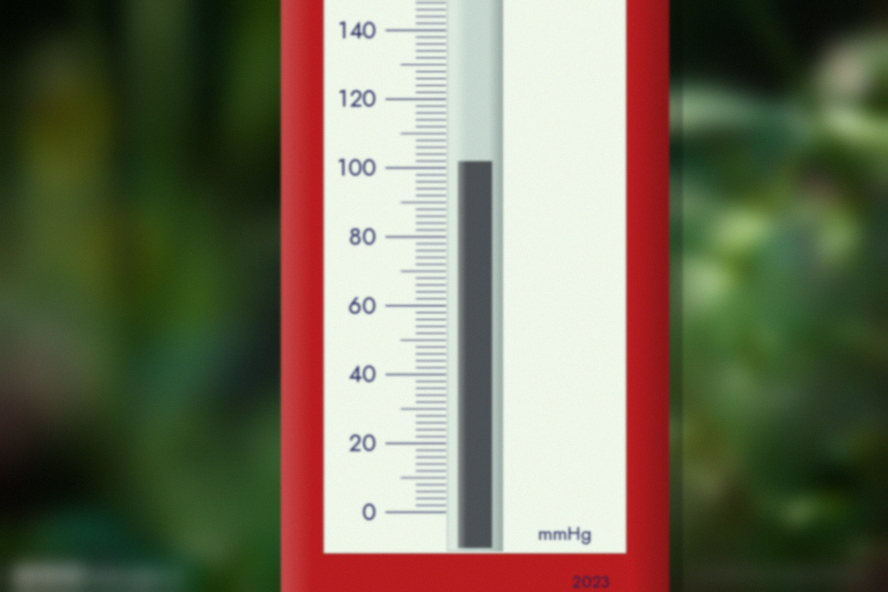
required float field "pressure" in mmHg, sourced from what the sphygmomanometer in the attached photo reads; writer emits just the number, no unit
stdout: 102
